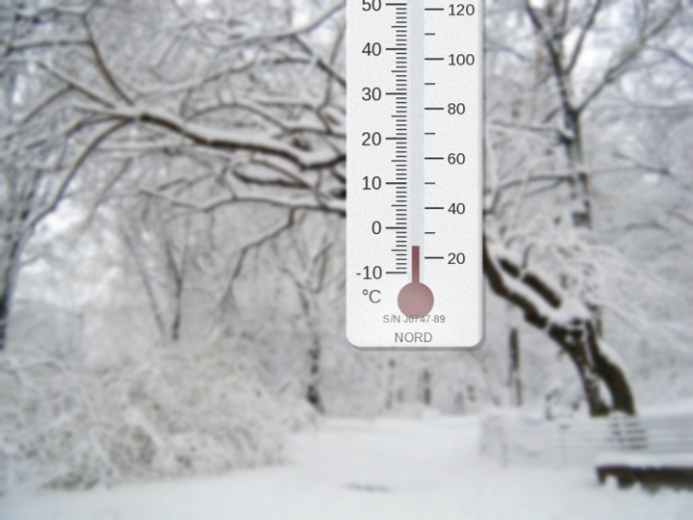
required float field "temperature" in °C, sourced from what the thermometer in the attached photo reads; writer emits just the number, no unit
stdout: -4
